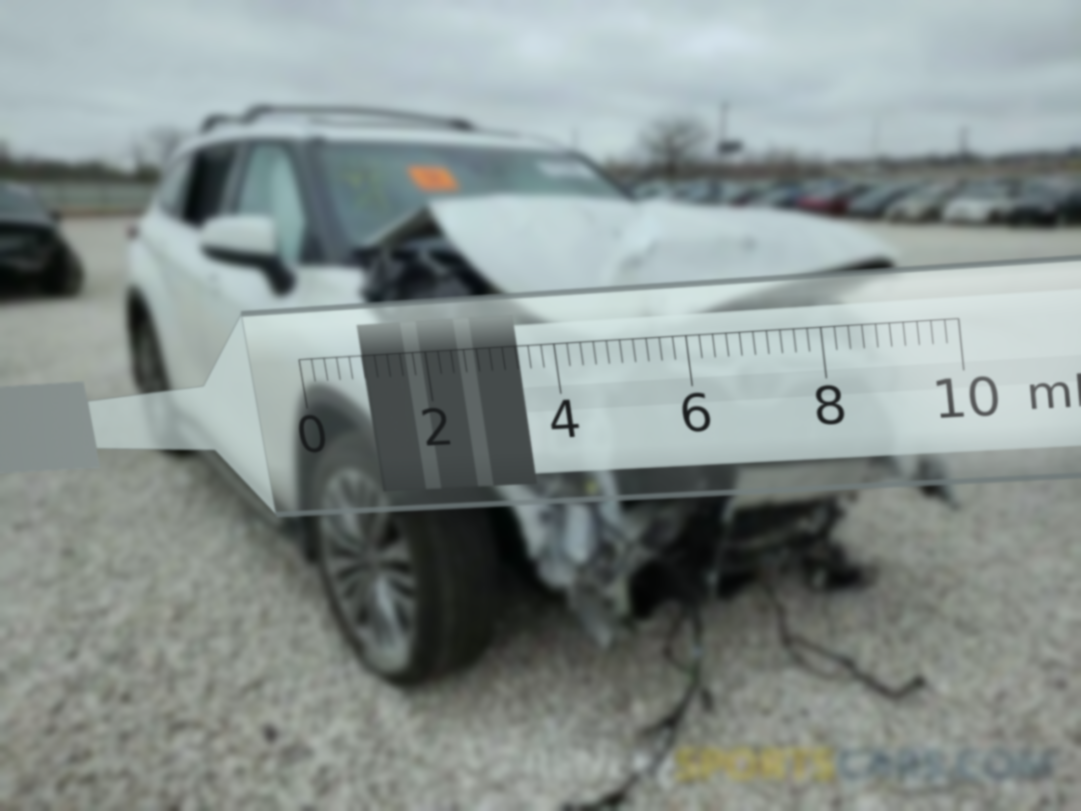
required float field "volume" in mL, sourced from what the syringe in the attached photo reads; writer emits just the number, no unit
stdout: 1
